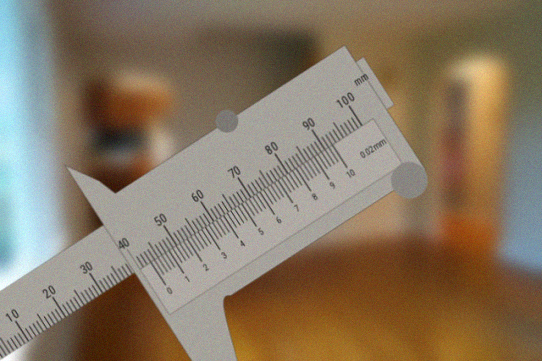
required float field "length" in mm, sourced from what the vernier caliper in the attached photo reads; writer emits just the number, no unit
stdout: 43.0
